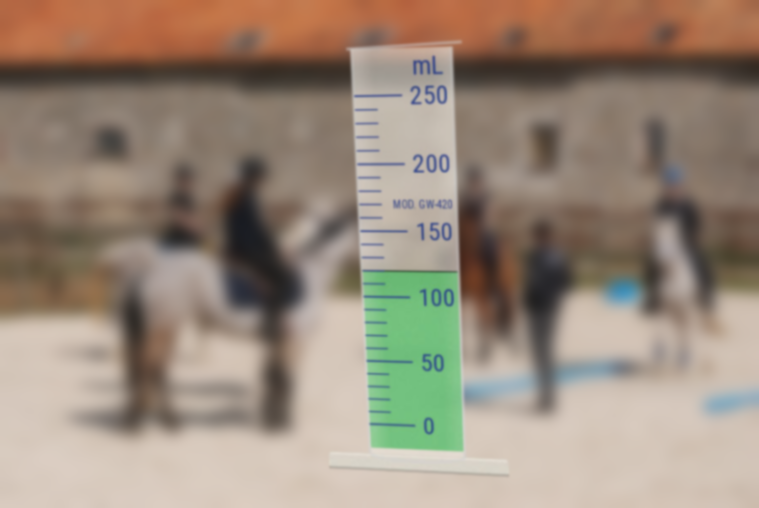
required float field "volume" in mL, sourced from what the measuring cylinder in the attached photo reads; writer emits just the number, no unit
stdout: 120
